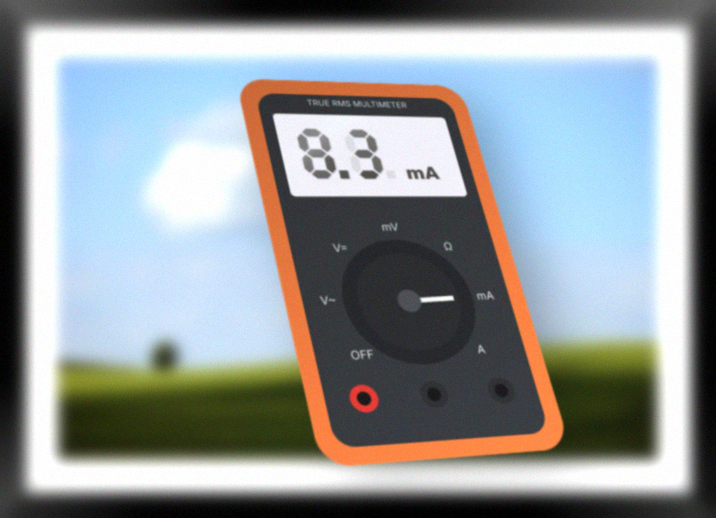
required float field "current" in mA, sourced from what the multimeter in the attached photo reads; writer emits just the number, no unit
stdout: 8.3
